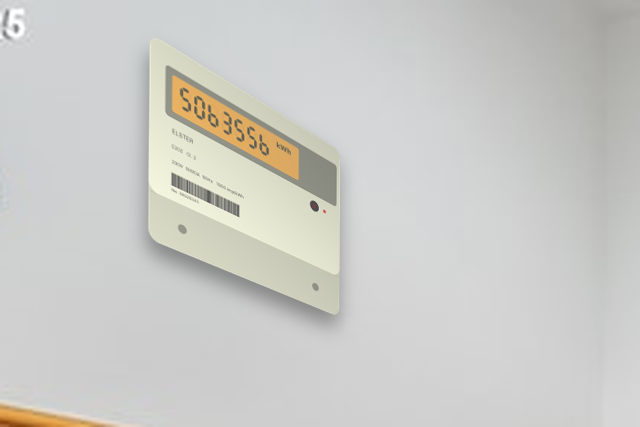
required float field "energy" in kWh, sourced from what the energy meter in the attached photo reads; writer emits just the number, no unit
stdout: 5063556
